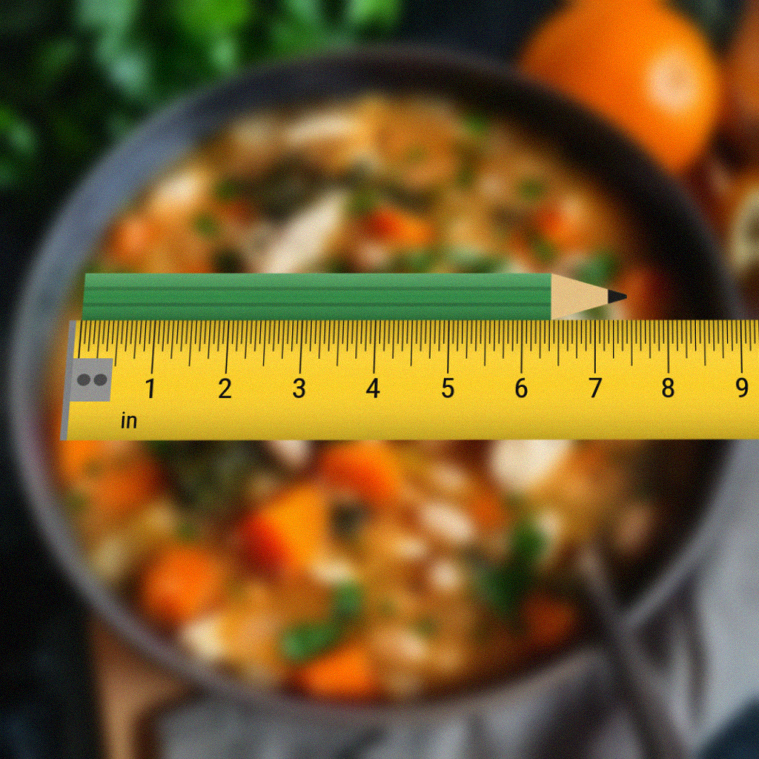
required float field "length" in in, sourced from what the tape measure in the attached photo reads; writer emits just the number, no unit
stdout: 7.4375
